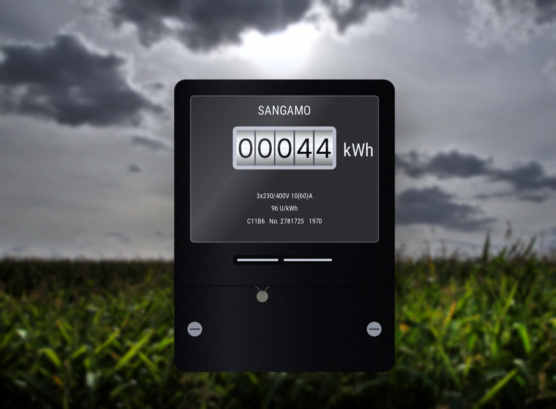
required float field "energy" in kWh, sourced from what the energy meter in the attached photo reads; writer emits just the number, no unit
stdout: 44
